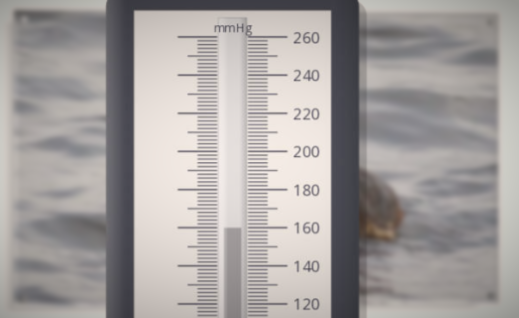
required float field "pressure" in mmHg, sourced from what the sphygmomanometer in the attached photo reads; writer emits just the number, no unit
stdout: 160
